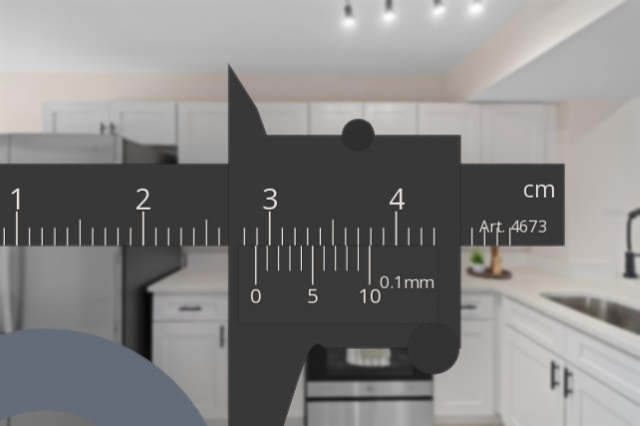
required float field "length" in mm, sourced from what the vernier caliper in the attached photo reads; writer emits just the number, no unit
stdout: 28.9
